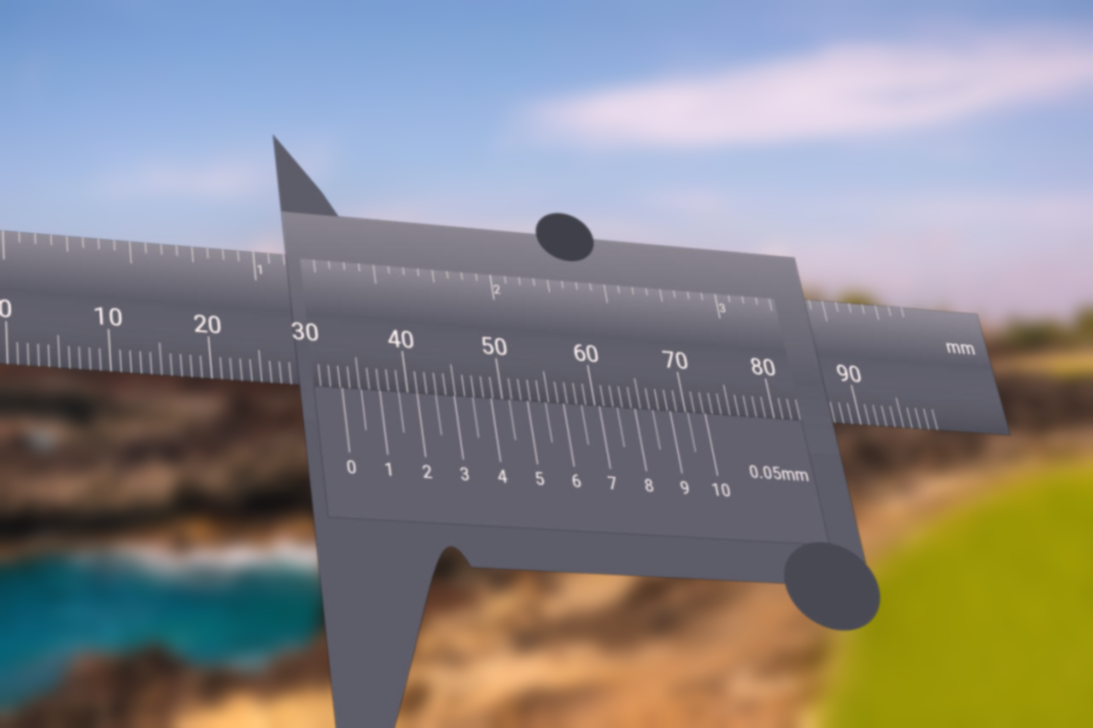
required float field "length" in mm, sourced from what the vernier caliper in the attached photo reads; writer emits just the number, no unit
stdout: 33.2
